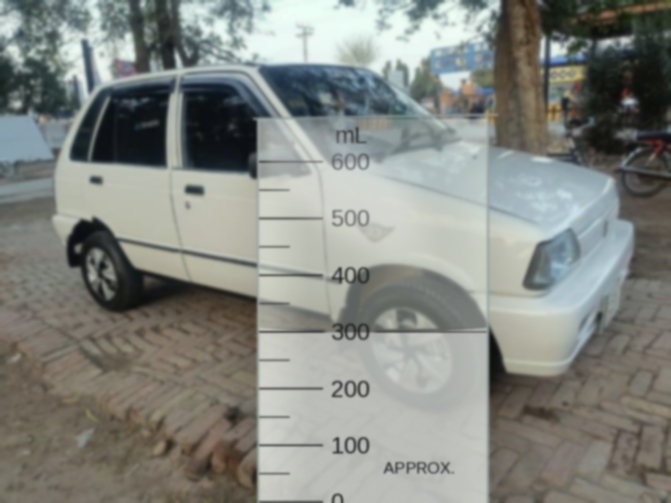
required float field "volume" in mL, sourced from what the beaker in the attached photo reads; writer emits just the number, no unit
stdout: 300
